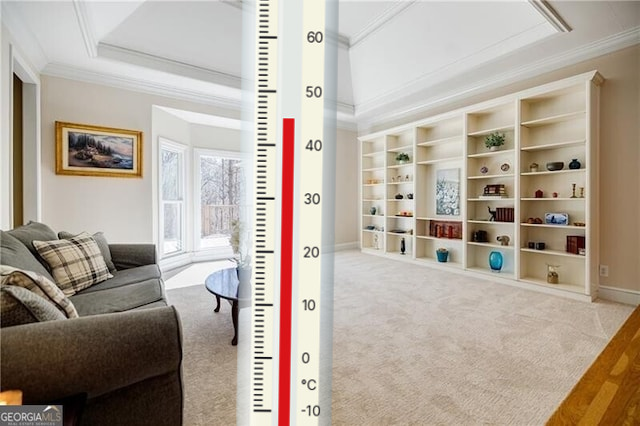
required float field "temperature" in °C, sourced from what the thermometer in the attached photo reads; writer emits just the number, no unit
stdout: 45
